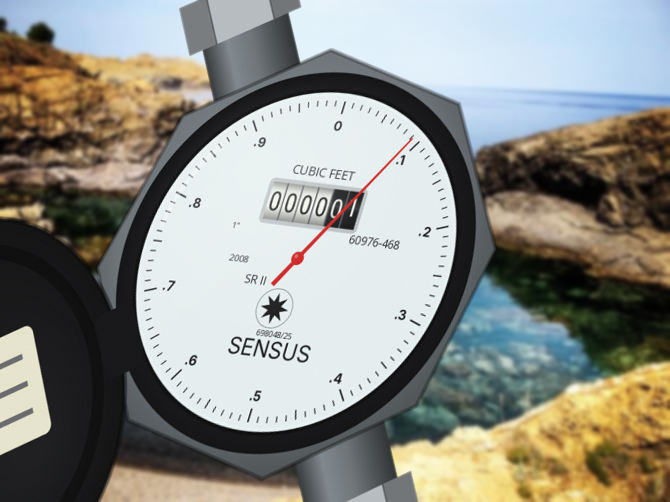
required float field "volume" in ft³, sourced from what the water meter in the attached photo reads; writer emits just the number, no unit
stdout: 1.09
